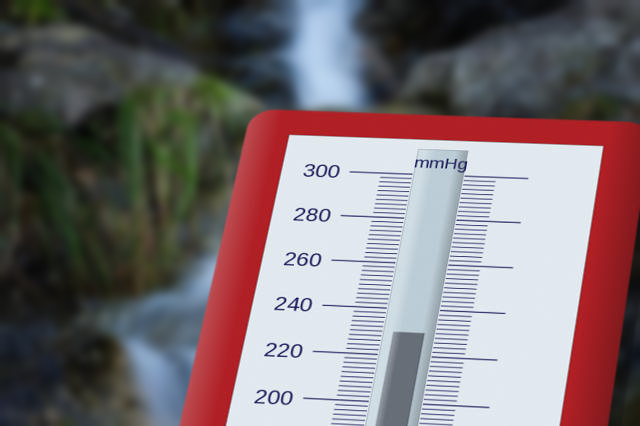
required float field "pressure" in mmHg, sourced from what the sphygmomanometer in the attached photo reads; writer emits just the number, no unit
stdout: 230
